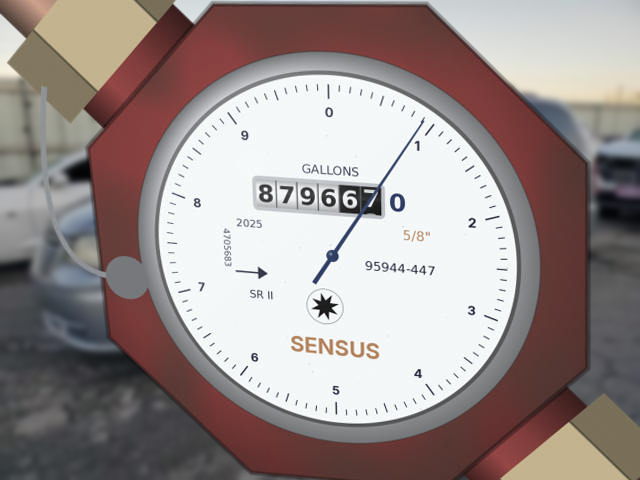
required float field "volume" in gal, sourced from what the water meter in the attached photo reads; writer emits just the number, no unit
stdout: 8796670.9
